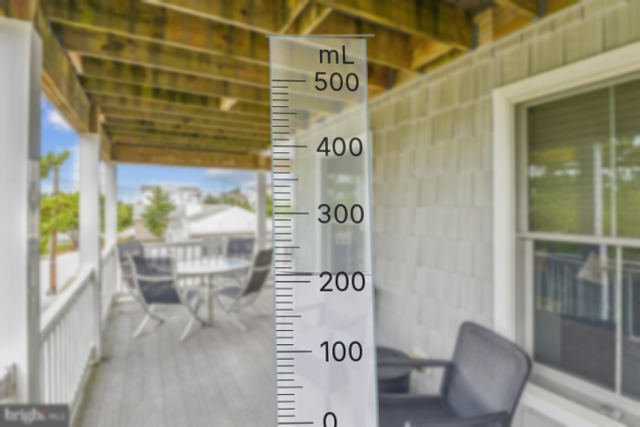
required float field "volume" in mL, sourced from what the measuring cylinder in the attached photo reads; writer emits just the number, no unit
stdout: 210
